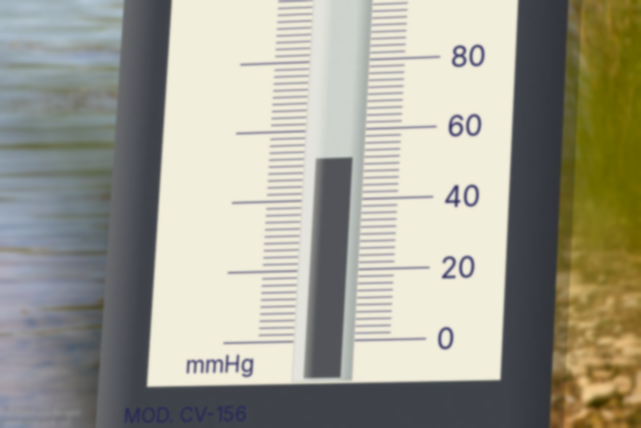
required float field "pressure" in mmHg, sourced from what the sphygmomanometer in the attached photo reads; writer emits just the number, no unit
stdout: 52
